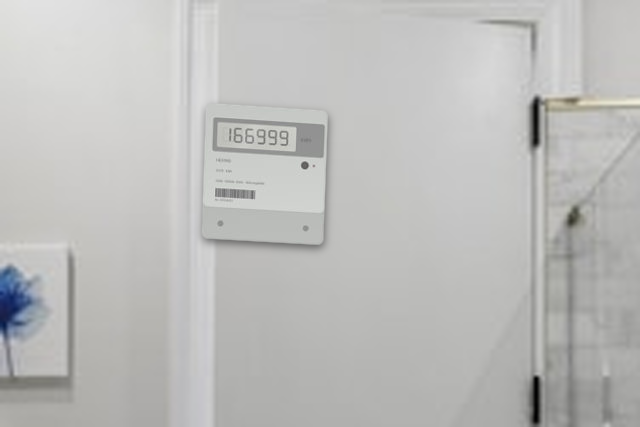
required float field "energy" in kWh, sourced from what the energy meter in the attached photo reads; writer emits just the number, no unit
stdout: 166999
